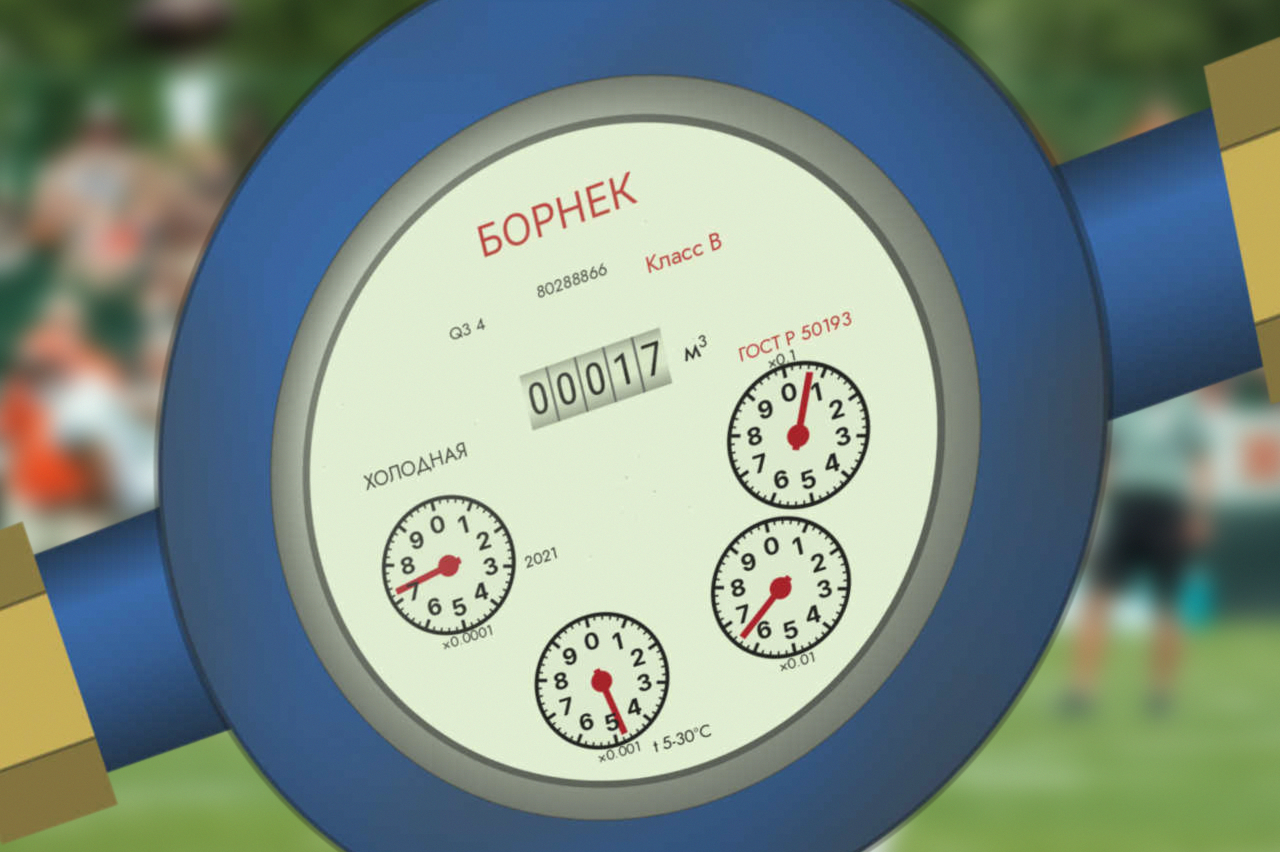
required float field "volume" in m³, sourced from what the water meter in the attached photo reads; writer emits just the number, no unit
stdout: 17.0647
